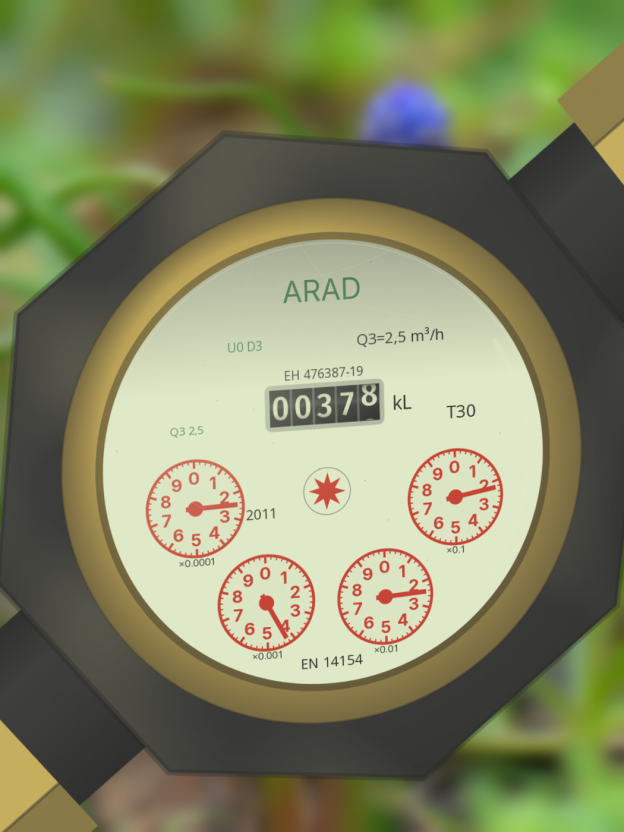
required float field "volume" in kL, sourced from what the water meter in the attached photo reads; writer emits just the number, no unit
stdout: 378.2242
